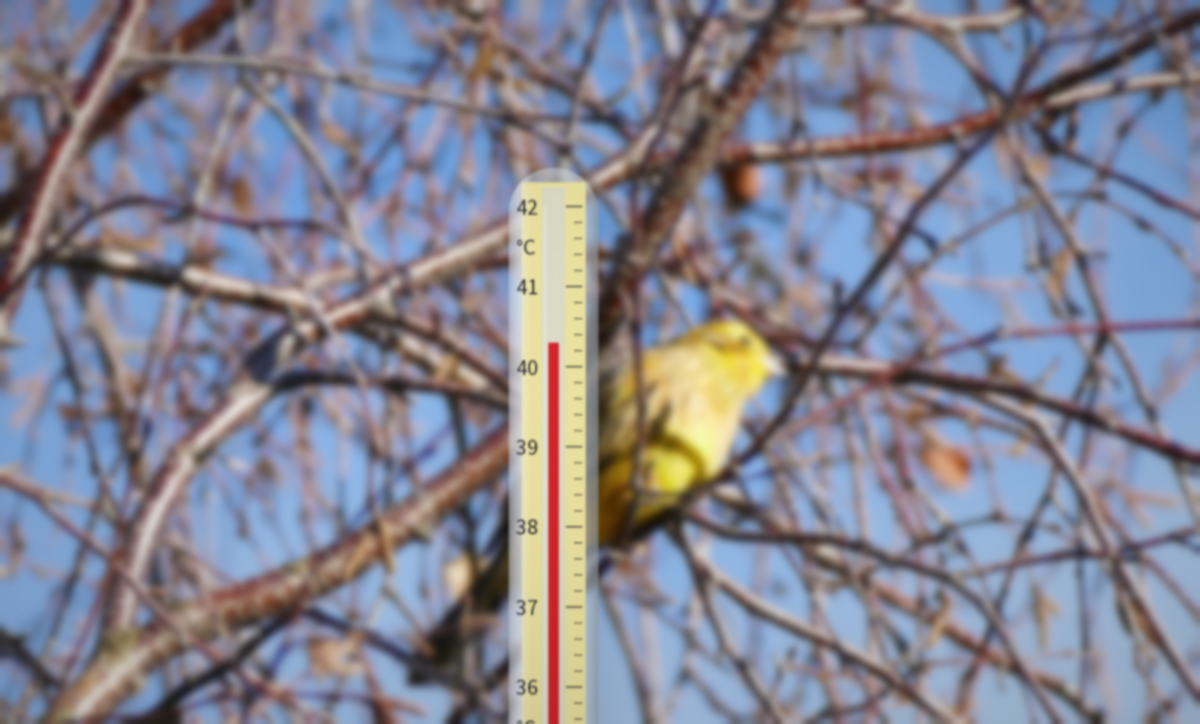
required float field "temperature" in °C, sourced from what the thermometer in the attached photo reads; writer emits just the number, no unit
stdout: 40.3
